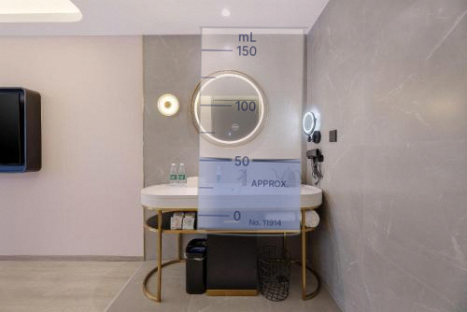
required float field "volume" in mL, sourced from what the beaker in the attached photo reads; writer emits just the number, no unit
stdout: 50
